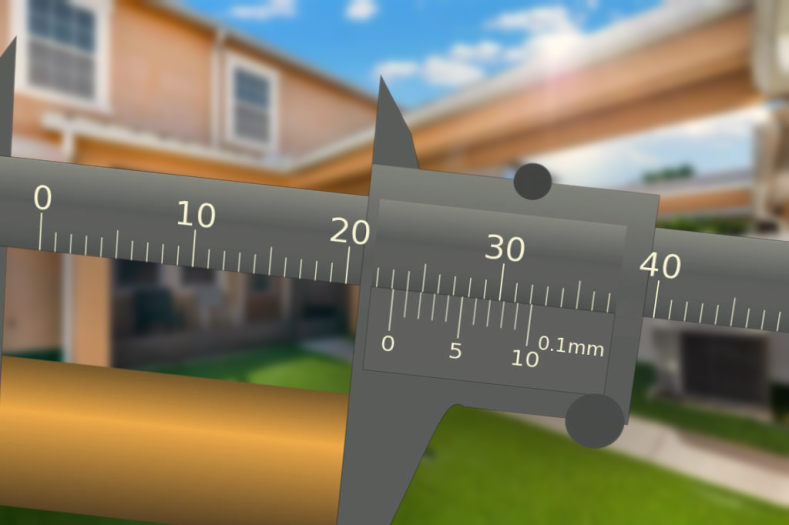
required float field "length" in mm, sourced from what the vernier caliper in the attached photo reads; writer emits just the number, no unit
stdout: 23.1
